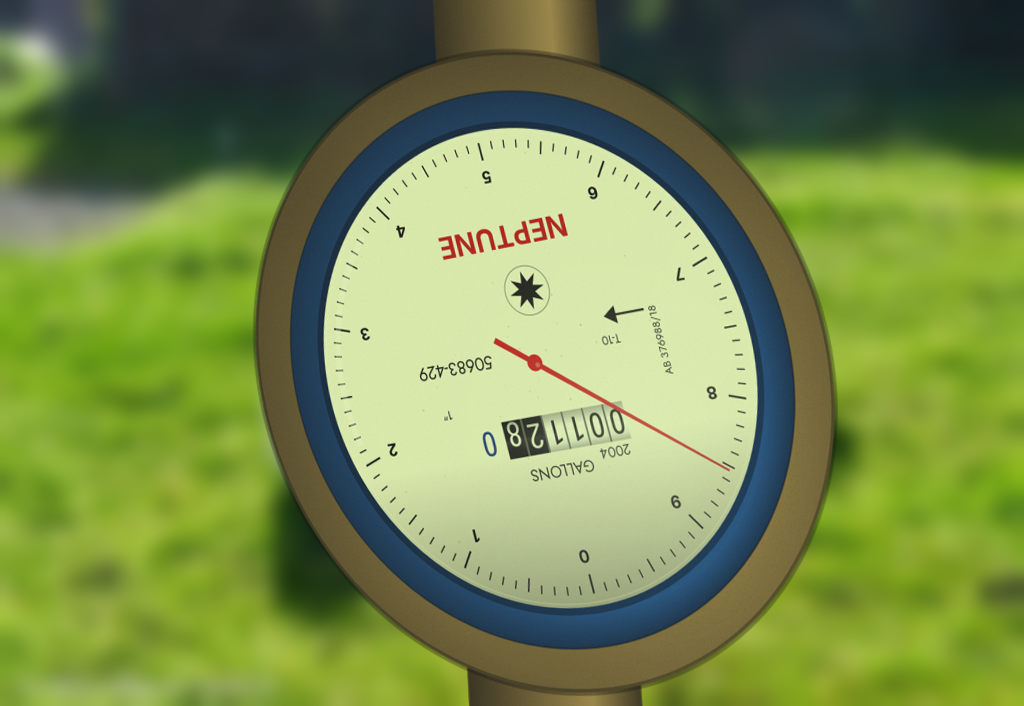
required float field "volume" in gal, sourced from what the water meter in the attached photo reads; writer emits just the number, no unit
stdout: 11278.5
